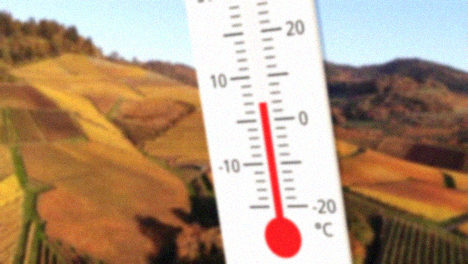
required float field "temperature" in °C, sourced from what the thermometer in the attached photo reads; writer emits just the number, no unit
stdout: 4
